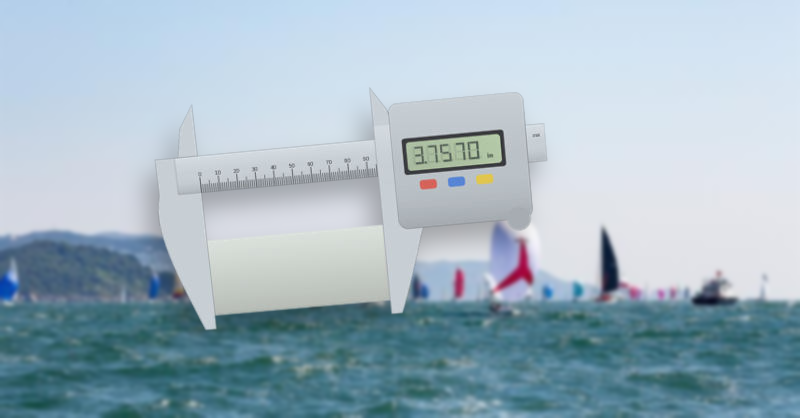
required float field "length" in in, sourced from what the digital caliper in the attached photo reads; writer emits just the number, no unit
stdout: 3.7570
